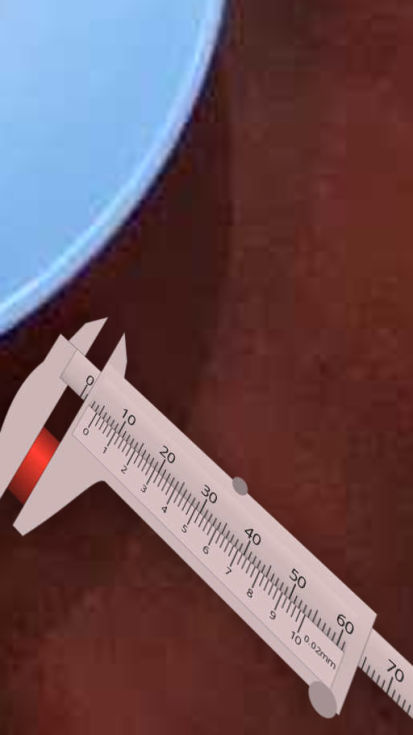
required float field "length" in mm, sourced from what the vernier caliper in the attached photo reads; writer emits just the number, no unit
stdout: 4.4
